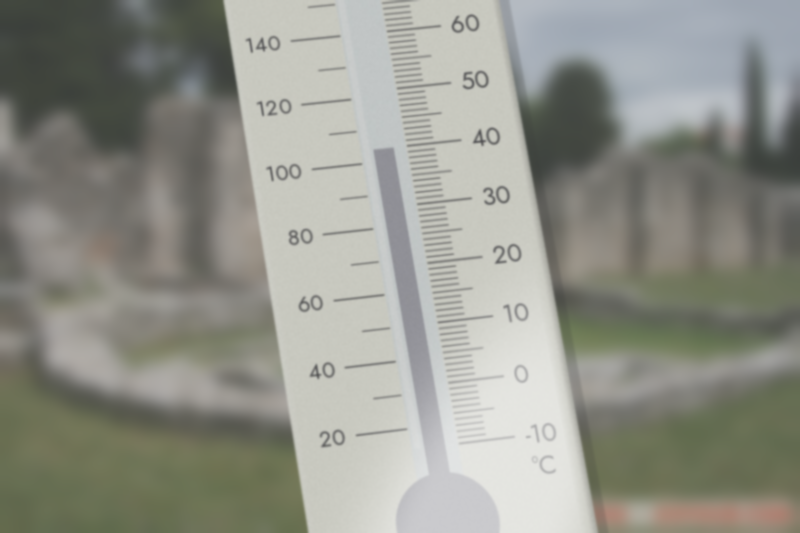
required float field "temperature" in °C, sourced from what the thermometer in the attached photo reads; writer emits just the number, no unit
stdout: 40
